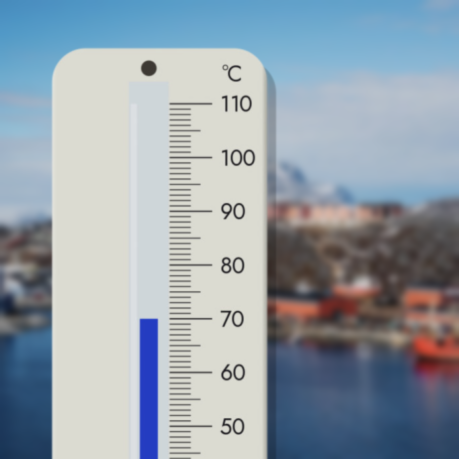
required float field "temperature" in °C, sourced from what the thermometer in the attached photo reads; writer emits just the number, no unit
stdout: 70
